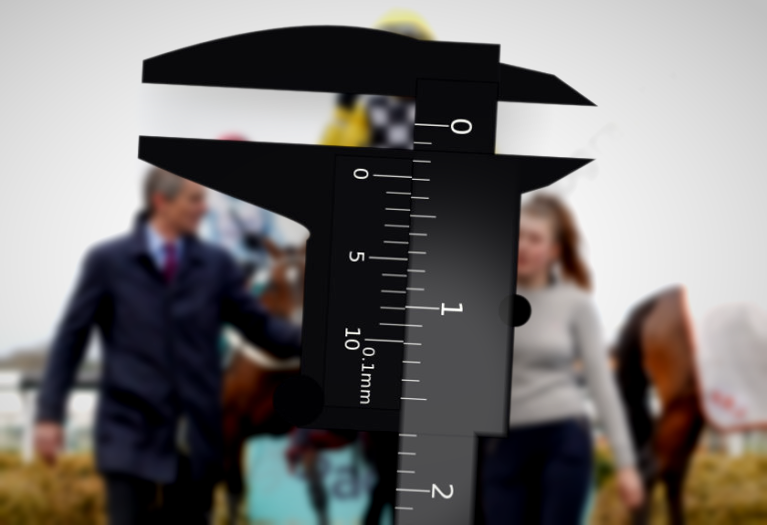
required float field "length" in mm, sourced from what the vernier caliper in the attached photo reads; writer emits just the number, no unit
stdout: 2.9
